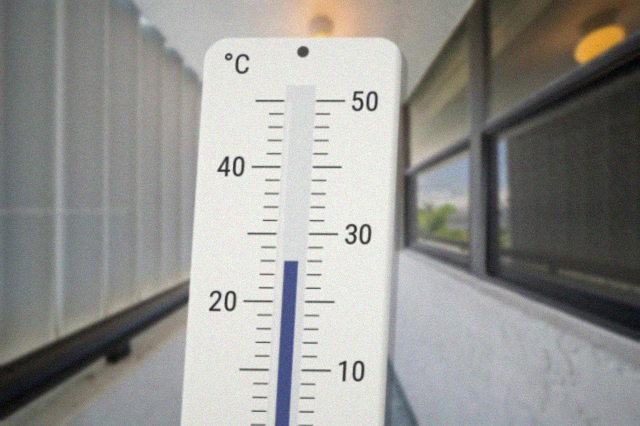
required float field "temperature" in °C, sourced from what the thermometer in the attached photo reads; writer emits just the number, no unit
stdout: 26
